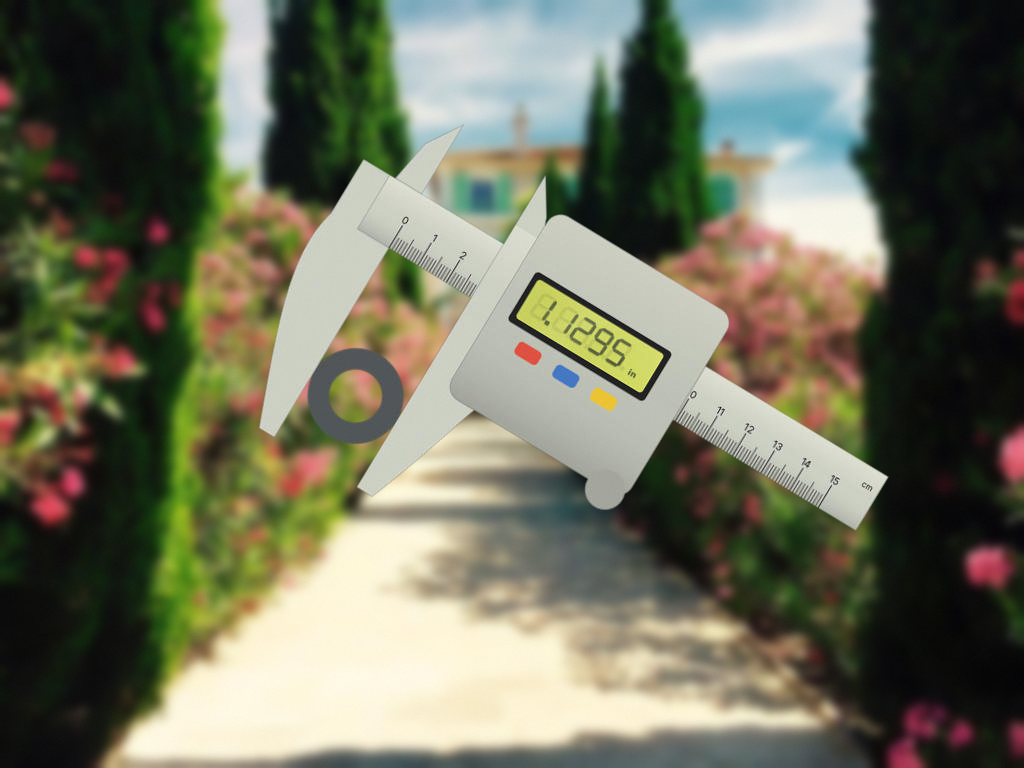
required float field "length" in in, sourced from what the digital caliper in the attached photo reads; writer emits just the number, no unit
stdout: 1.1295
